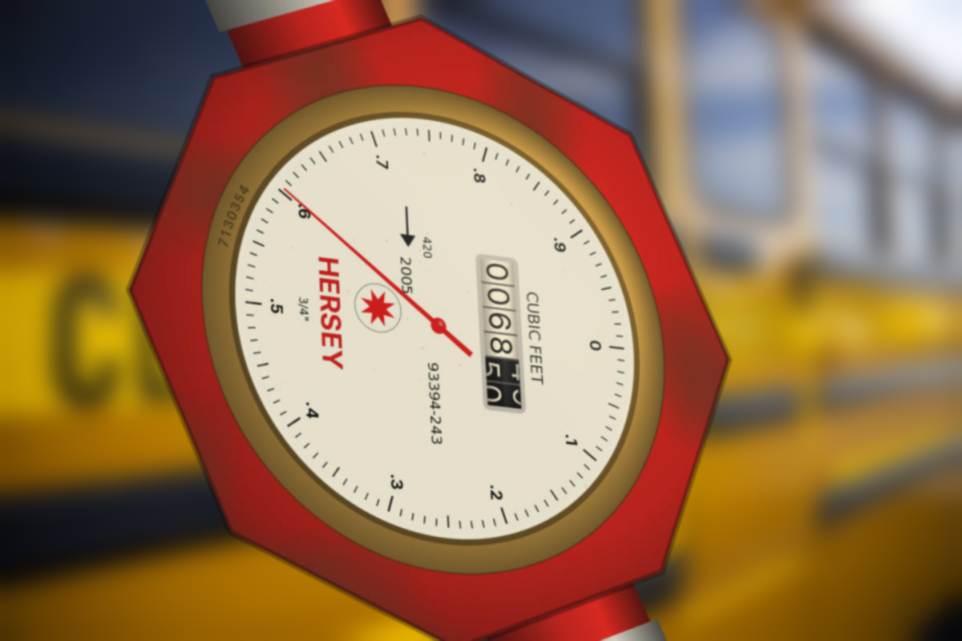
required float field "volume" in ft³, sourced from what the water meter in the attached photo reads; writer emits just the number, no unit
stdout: 6849.60
